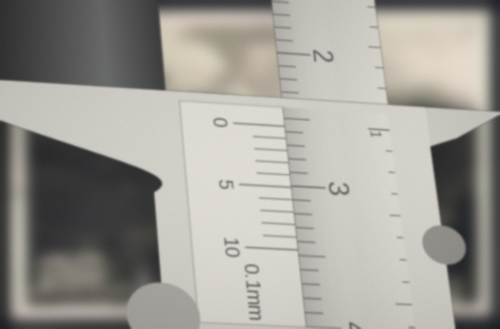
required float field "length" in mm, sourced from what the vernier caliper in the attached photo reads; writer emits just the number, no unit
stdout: 25.6
